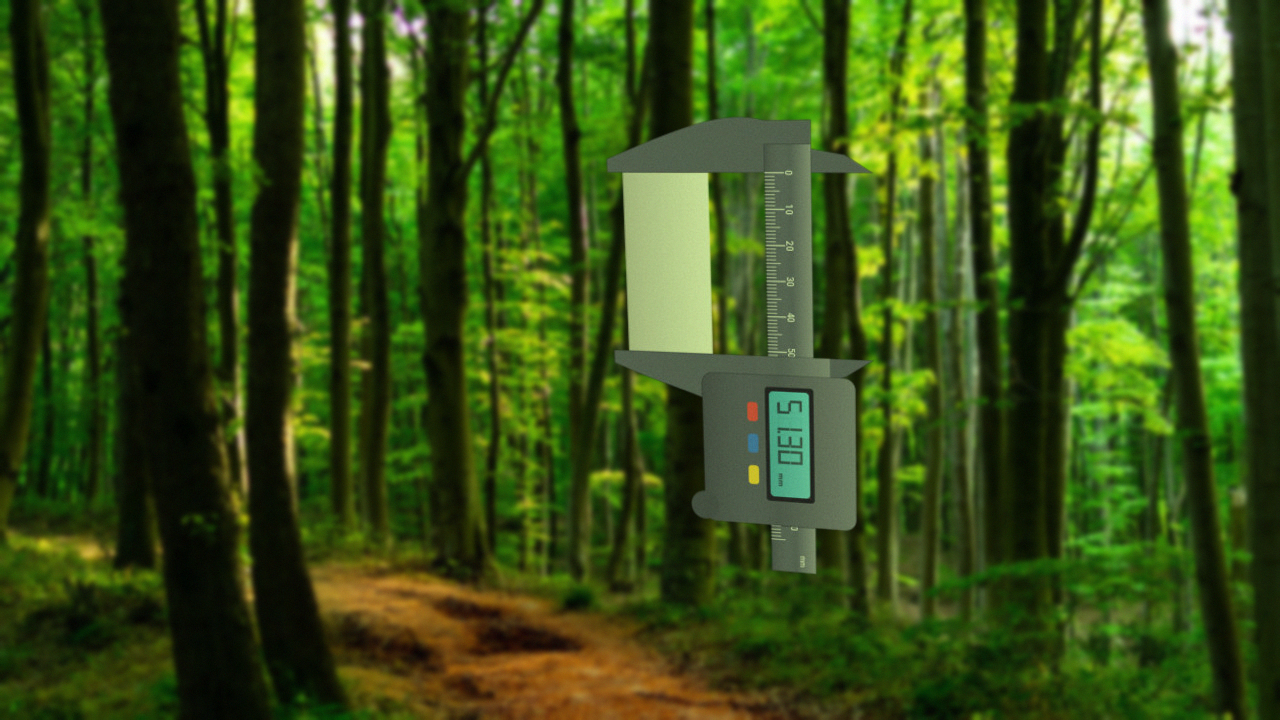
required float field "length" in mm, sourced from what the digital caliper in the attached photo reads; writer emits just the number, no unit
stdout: 51.30
